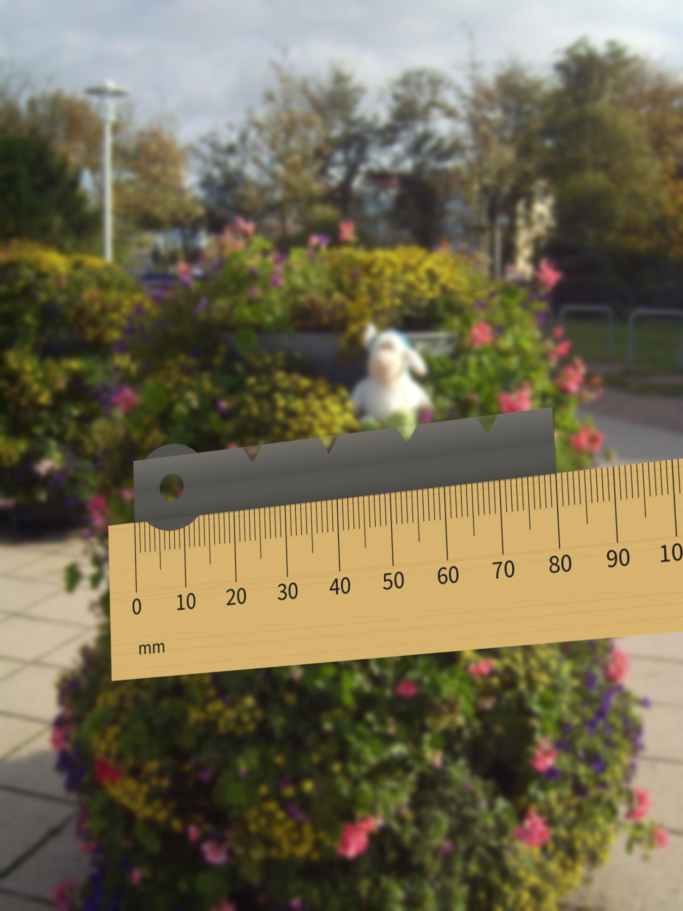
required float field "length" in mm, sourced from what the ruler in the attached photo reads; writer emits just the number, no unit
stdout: 80
